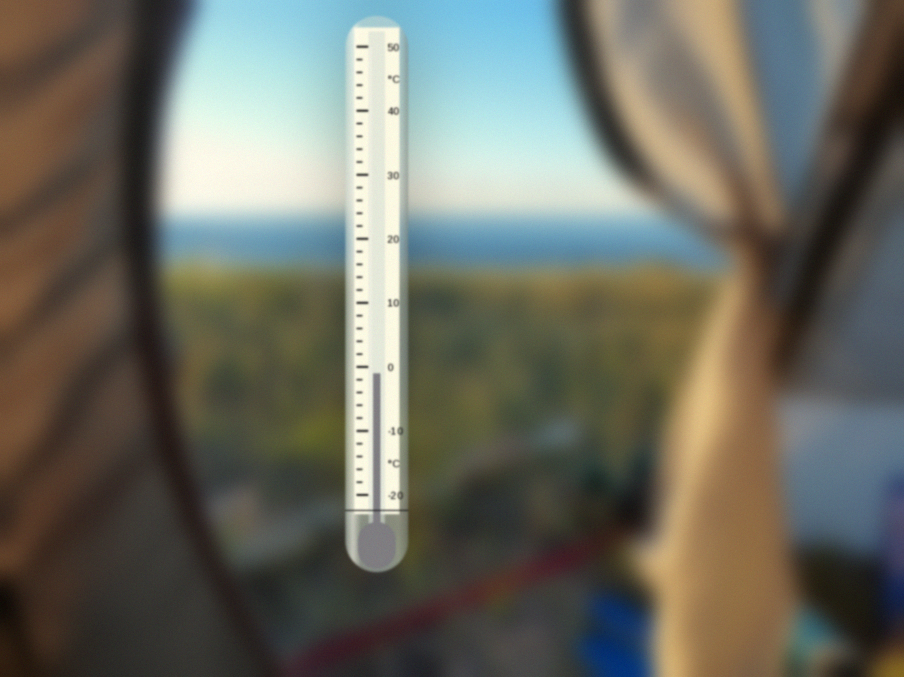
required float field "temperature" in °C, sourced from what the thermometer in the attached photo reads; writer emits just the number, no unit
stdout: -1
